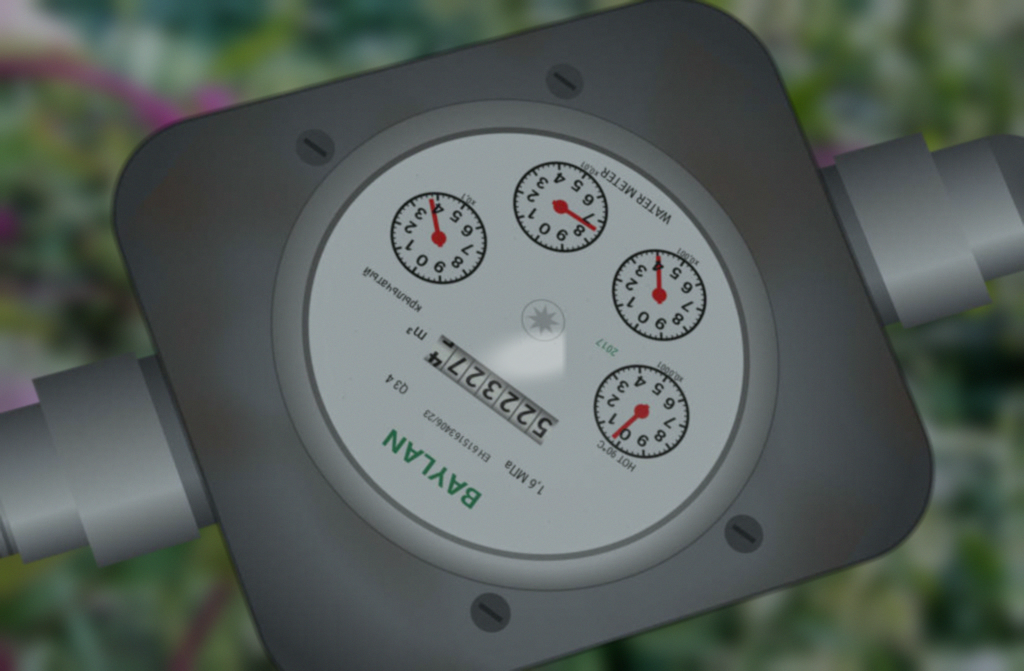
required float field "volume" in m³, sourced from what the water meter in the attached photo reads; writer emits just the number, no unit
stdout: 5223274.3740
